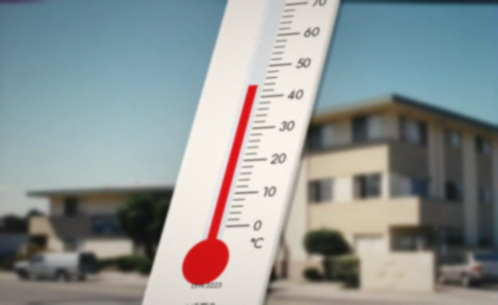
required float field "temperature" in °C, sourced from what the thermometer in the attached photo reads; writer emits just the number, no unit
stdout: 44
